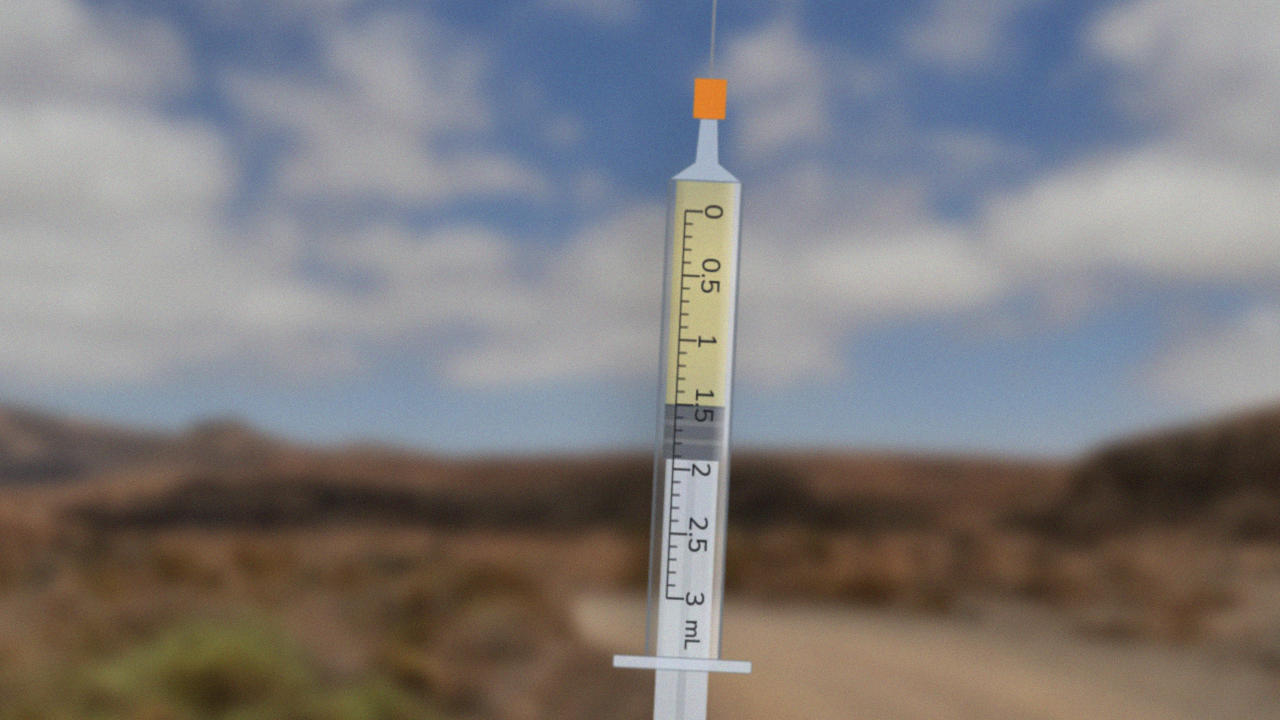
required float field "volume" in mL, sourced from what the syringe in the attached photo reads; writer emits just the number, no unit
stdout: 1.5
